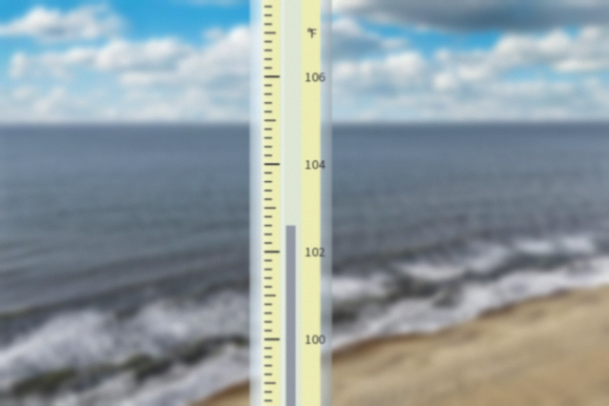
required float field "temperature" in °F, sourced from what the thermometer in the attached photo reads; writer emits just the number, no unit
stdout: 102.6
